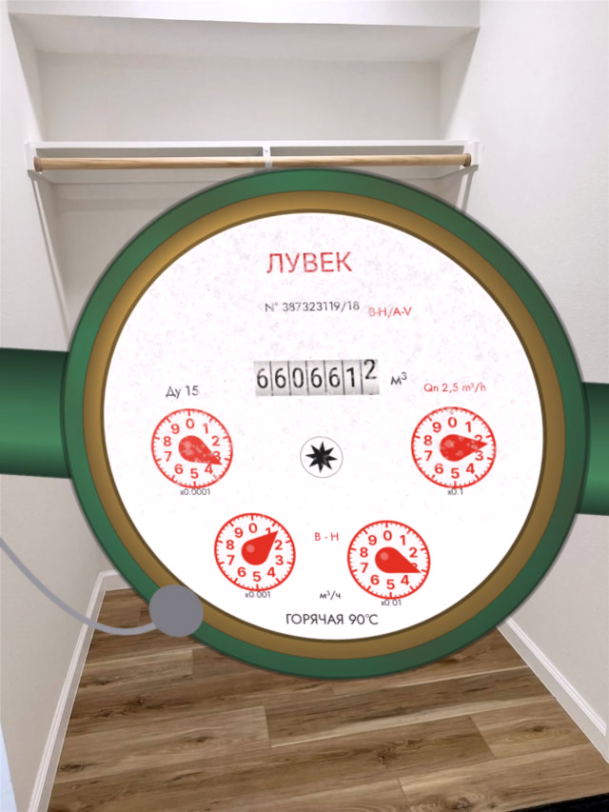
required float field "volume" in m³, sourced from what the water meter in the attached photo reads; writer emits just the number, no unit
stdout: 6606612.2313
